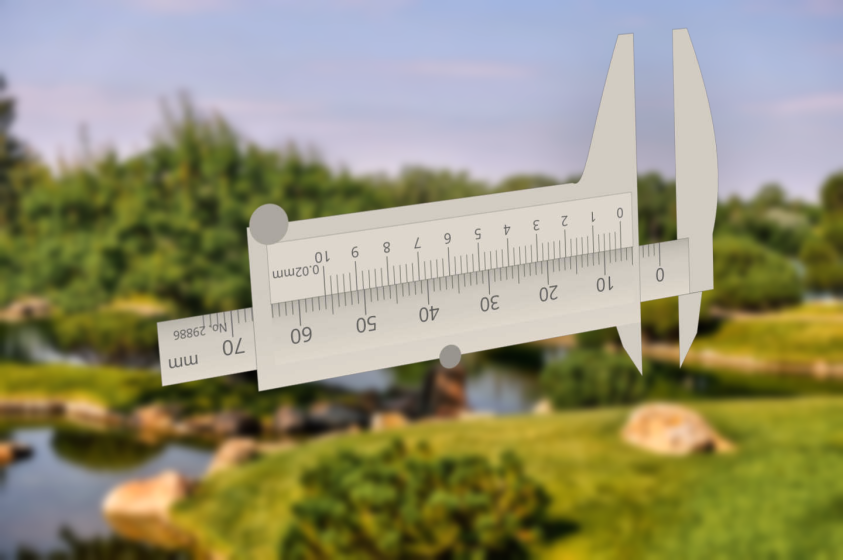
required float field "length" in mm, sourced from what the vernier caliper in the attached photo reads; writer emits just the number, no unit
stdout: 7.0
